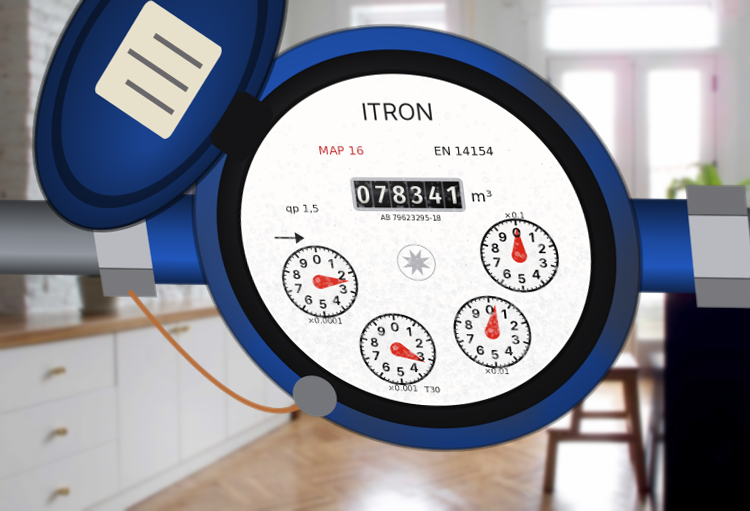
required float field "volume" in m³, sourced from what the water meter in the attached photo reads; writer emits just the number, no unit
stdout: 78341.0032
